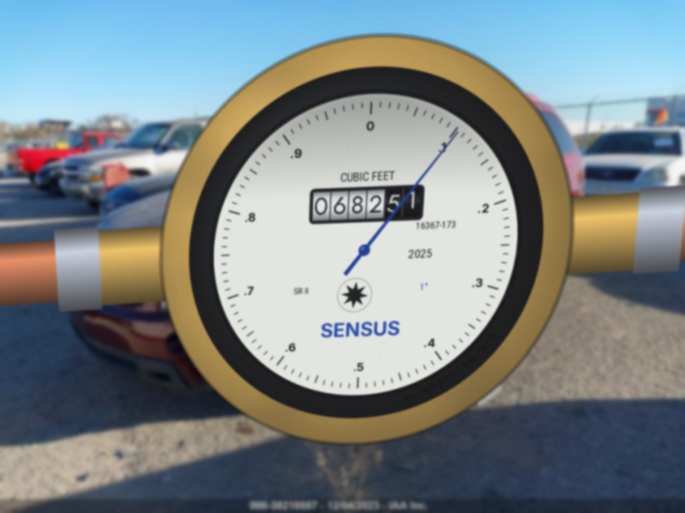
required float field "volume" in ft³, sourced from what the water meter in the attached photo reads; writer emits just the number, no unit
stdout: 68251.10
